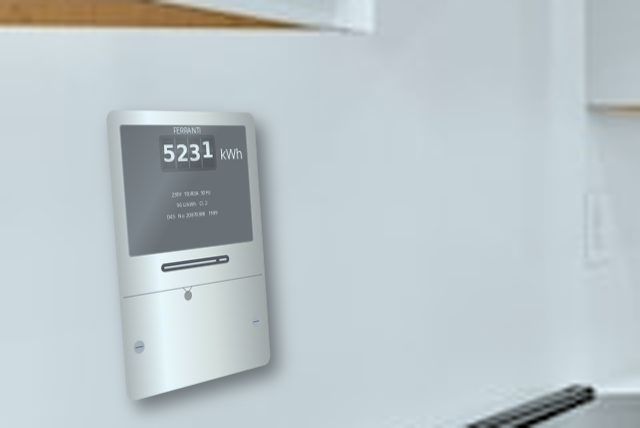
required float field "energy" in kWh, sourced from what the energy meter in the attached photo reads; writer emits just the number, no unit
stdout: 5231
